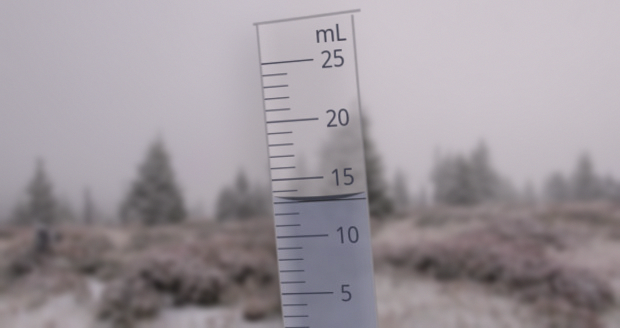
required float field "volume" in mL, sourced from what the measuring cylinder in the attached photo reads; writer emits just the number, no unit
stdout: 13
